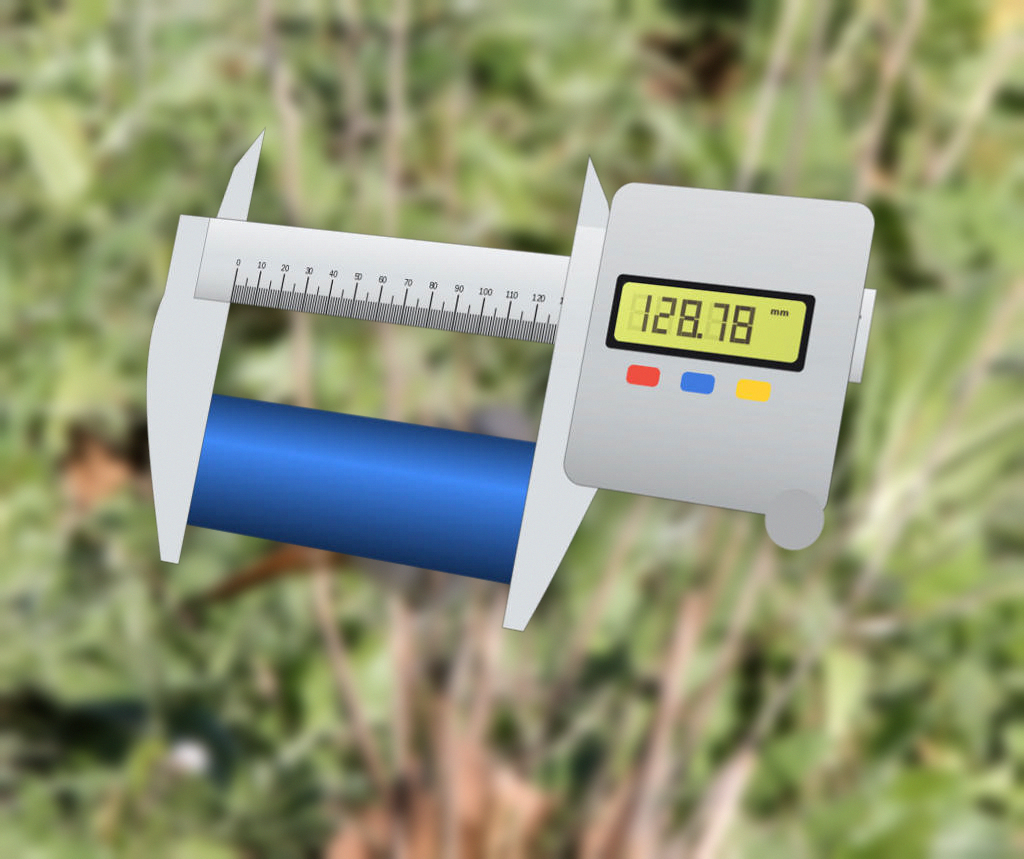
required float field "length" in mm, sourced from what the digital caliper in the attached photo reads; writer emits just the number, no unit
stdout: 128.78
